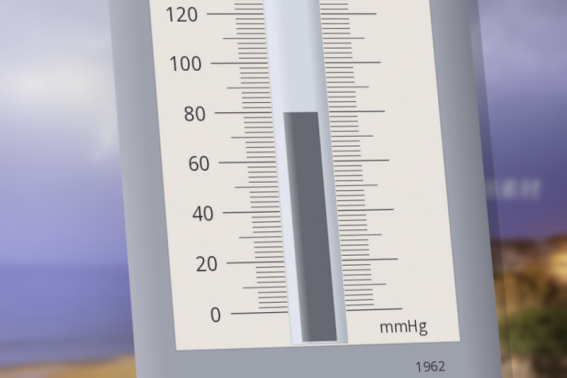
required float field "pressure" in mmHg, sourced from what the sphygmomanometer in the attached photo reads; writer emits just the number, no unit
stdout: 80
